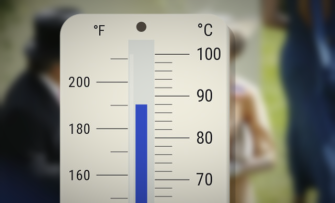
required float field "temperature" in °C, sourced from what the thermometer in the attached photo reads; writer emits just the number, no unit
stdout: 88
